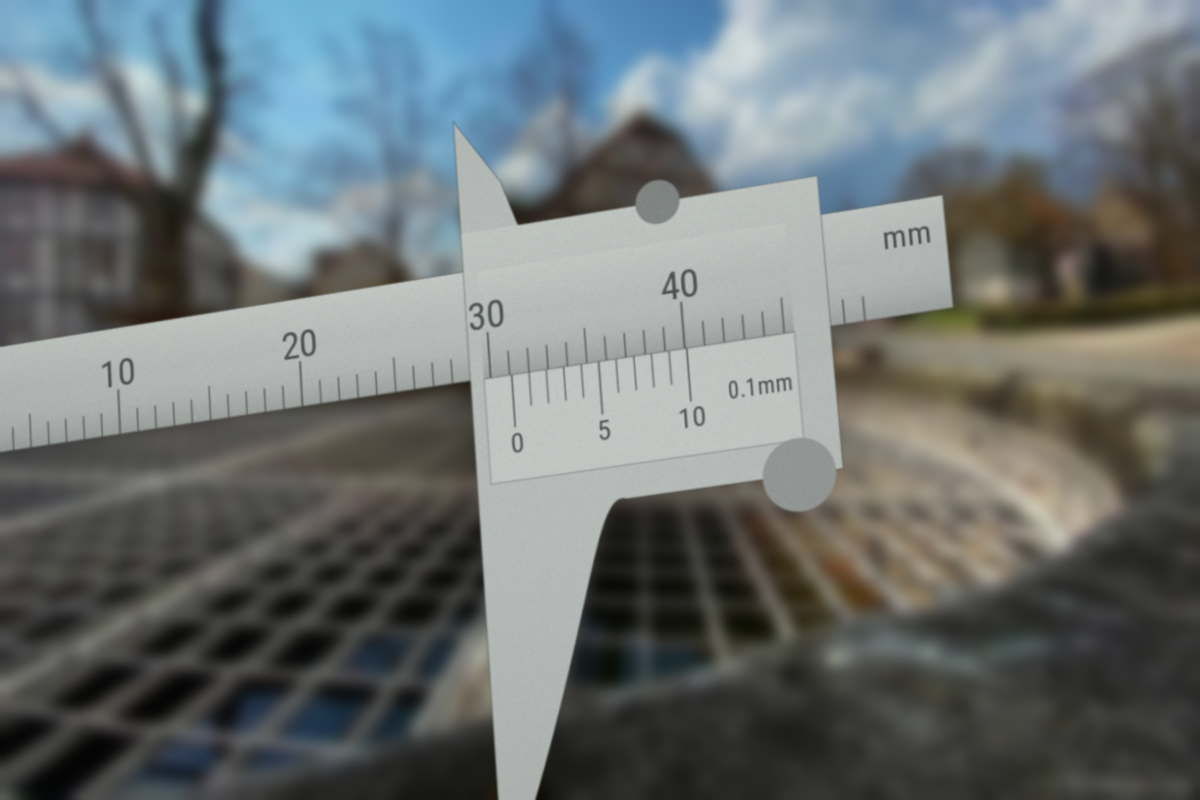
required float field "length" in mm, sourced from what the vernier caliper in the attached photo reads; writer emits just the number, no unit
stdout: 31.1
